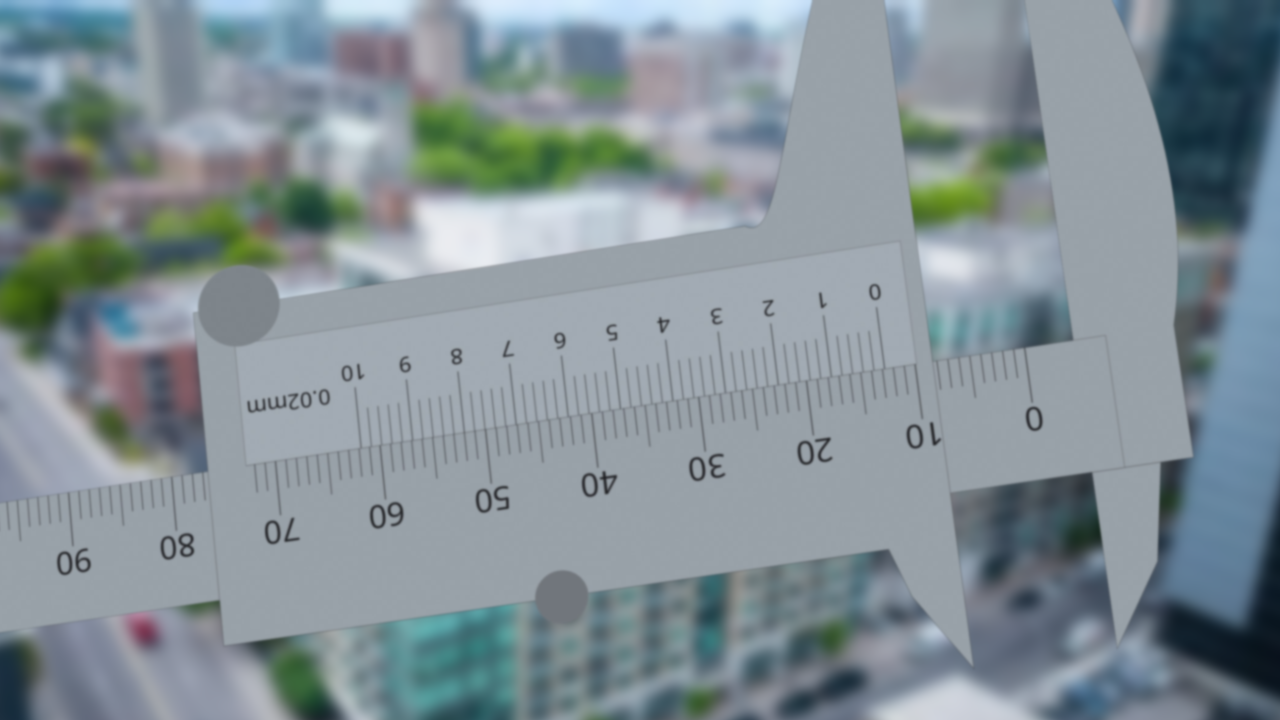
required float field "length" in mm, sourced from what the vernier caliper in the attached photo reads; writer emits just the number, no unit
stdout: 12.8
